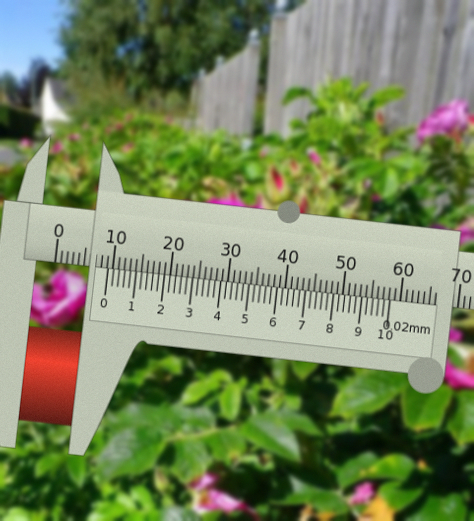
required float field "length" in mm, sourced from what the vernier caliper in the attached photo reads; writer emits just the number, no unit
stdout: 9.2
